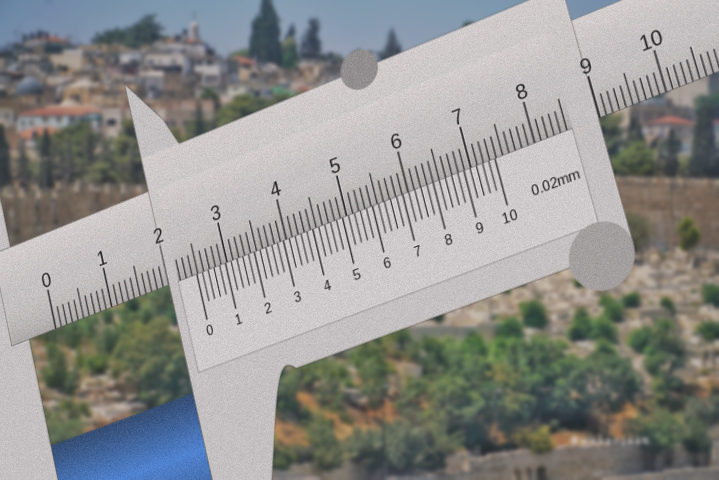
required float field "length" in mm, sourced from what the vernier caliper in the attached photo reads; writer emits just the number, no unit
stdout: 24.8
